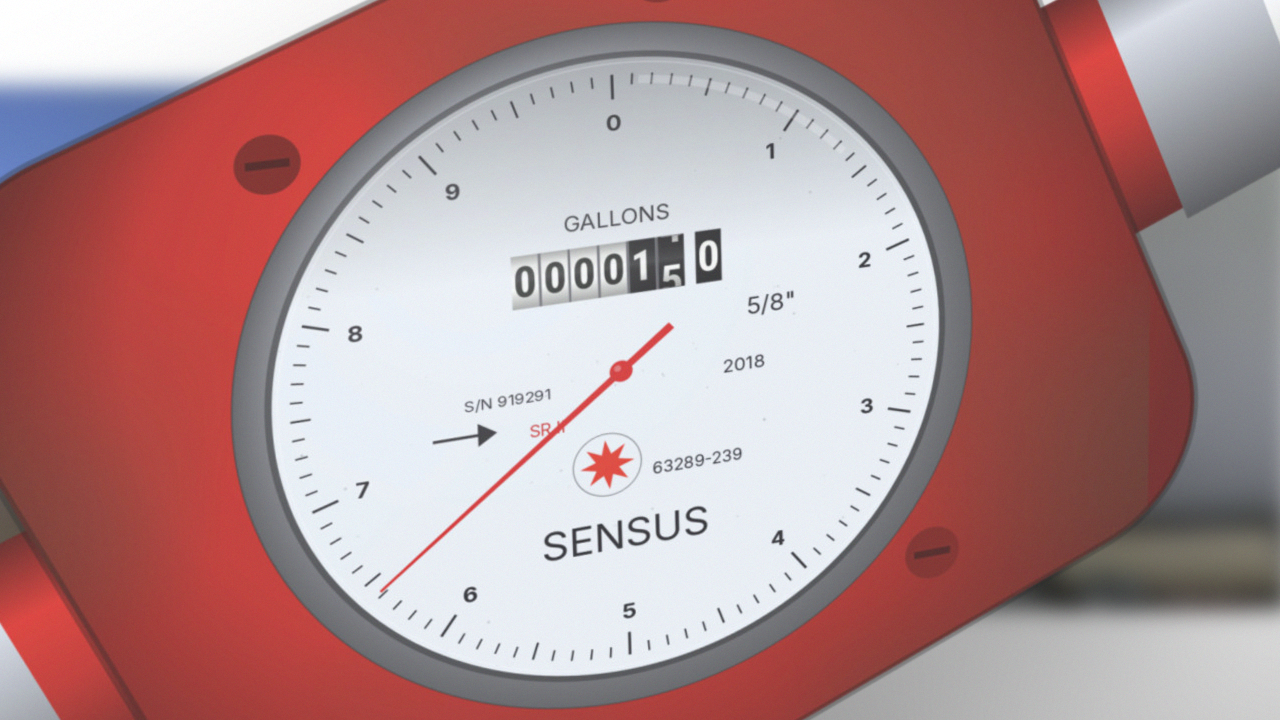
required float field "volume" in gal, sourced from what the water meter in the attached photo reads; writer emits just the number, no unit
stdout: 146.4
